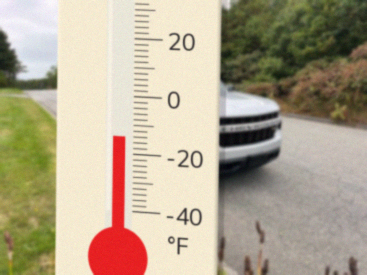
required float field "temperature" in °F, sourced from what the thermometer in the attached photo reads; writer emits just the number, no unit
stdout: -14
